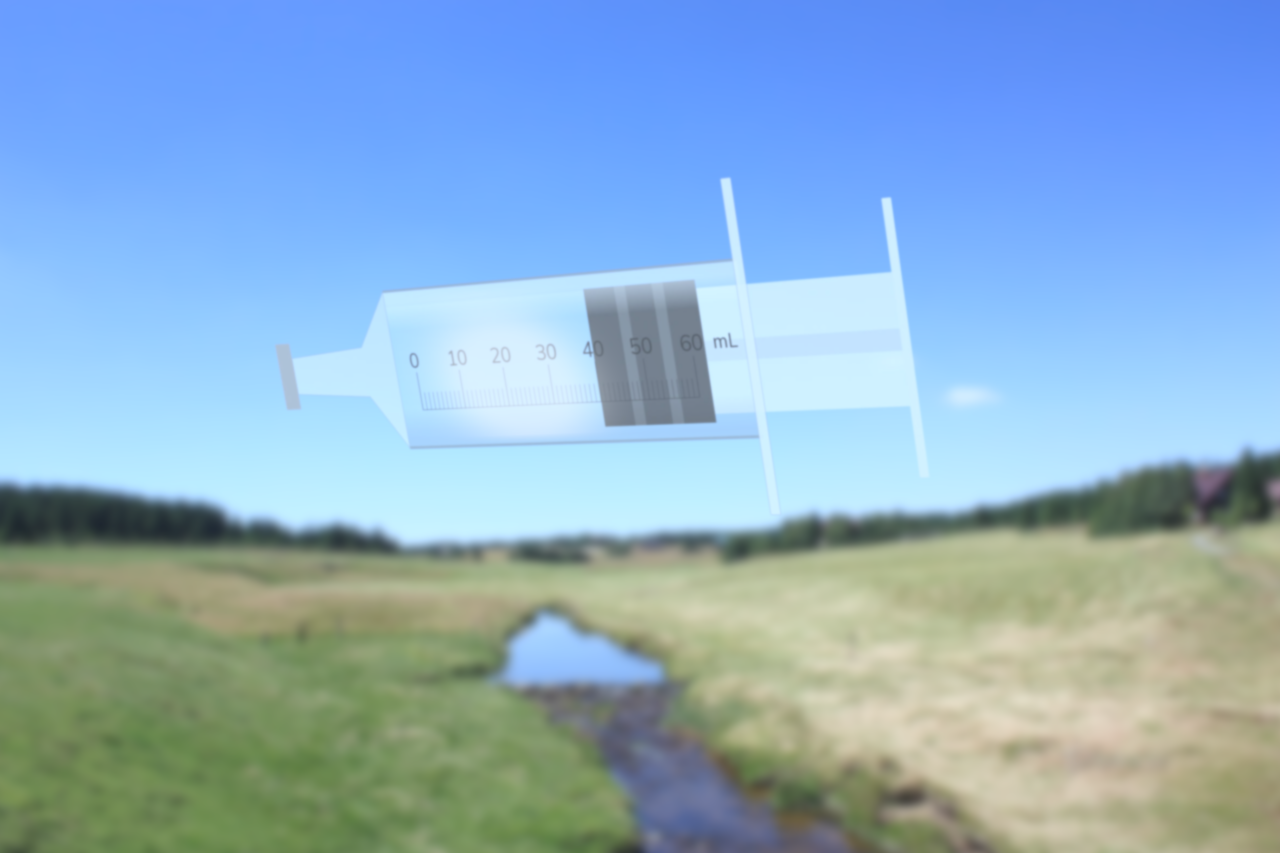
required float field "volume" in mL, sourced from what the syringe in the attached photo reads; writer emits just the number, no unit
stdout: 40
